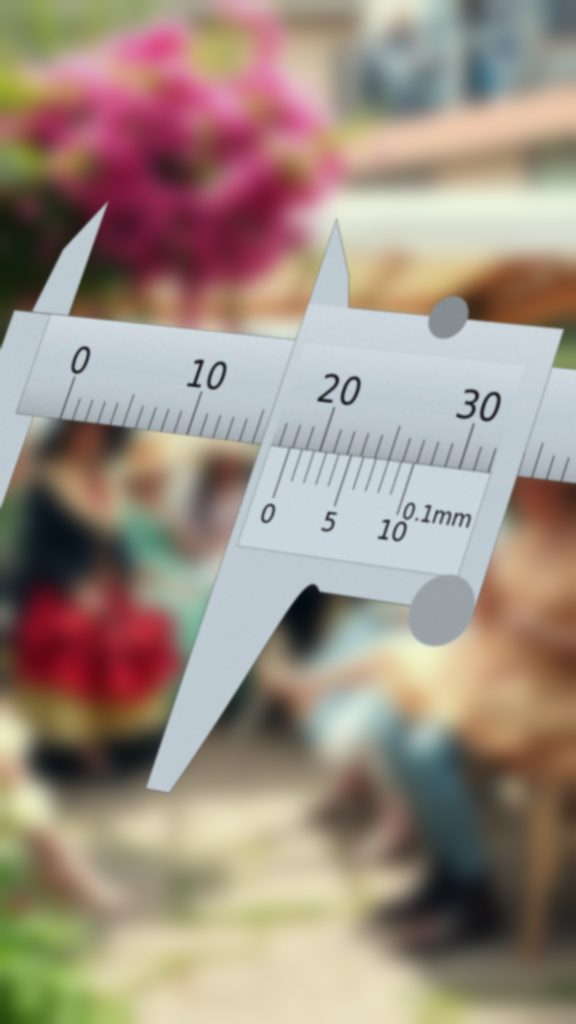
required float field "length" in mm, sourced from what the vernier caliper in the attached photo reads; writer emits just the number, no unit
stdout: 17.8
